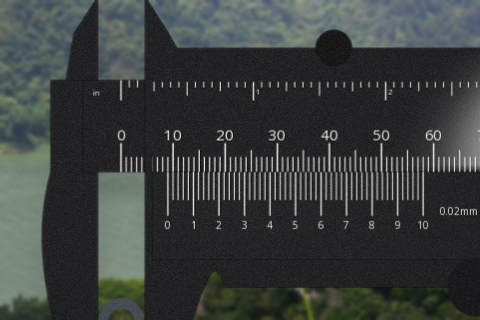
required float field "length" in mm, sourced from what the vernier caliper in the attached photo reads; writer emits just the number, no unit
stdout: 9.0
